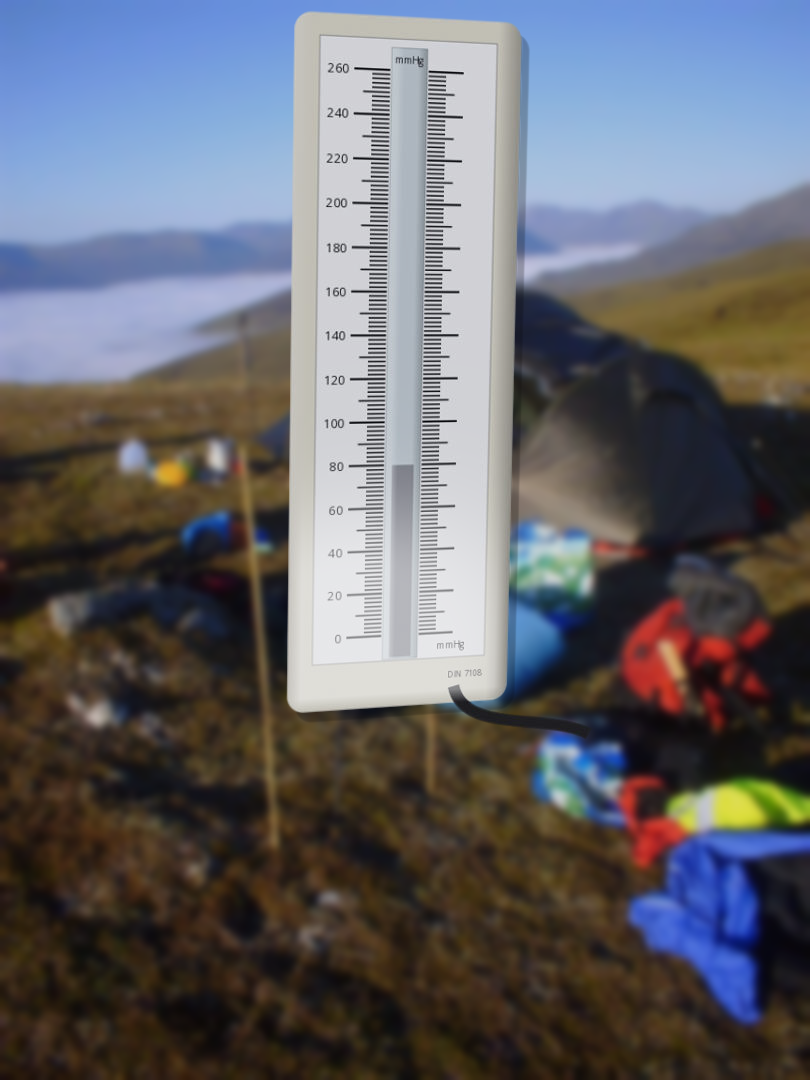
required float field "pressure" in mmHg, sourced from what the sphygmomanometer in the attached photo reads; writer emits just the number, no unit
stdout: 80
